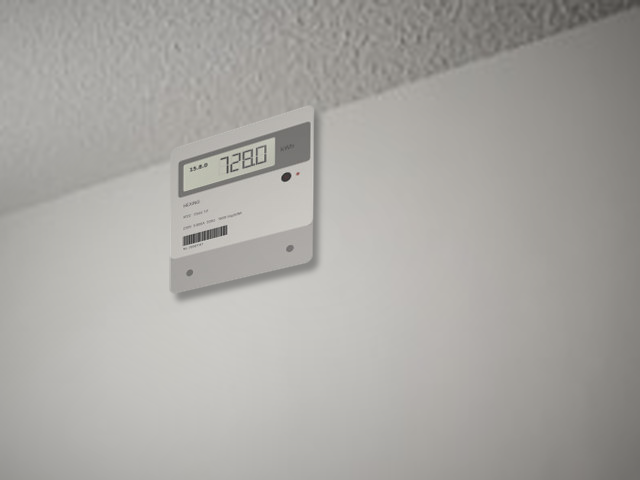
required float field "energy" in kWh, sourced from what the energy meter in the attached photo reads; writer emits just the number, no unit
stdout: 728.0
